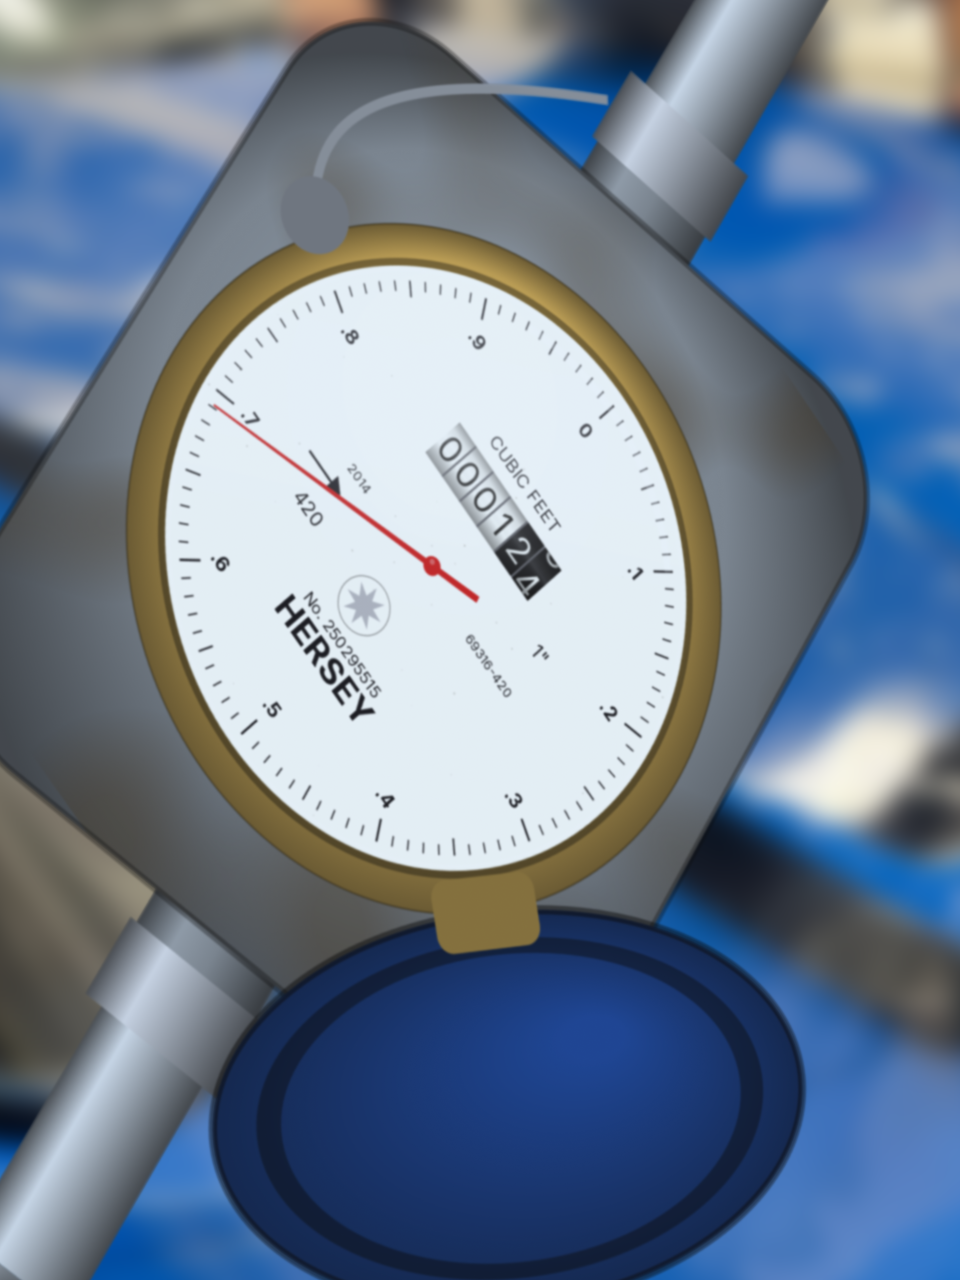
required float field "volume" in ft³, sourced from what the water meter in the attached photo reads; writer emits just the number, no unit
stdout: 123.69
